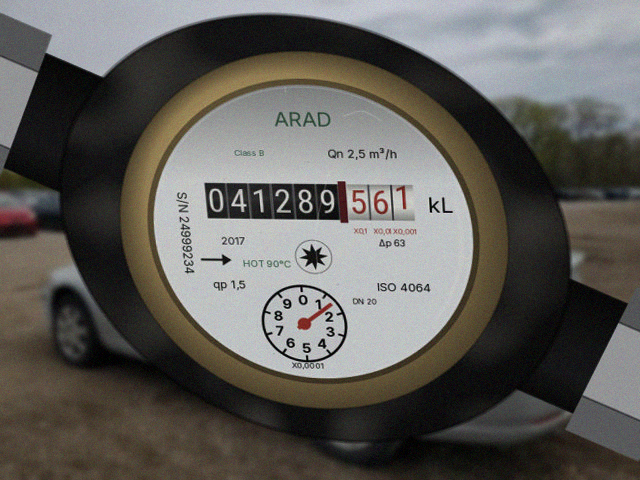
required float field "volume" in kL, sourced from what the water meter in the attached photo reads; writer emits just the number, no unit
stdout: 41289.5611
